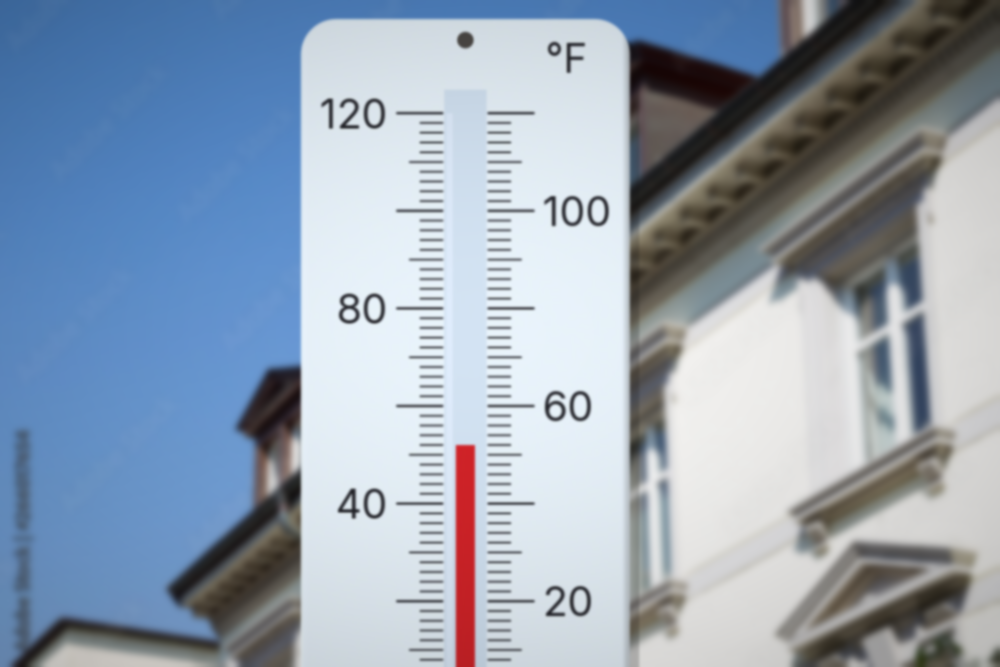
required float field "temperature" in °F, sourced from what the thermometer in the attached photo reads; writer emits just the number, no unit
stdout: 52
